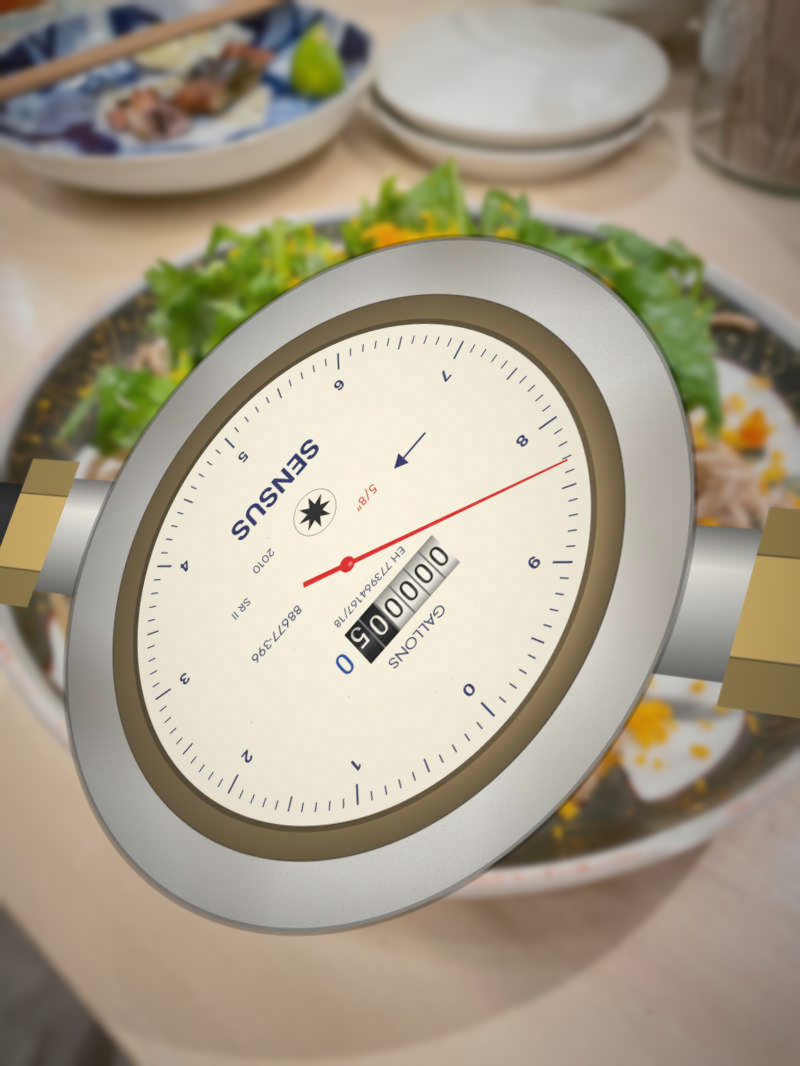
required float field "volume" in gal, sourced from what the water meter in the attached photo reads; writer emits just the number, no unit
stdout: 48.3
